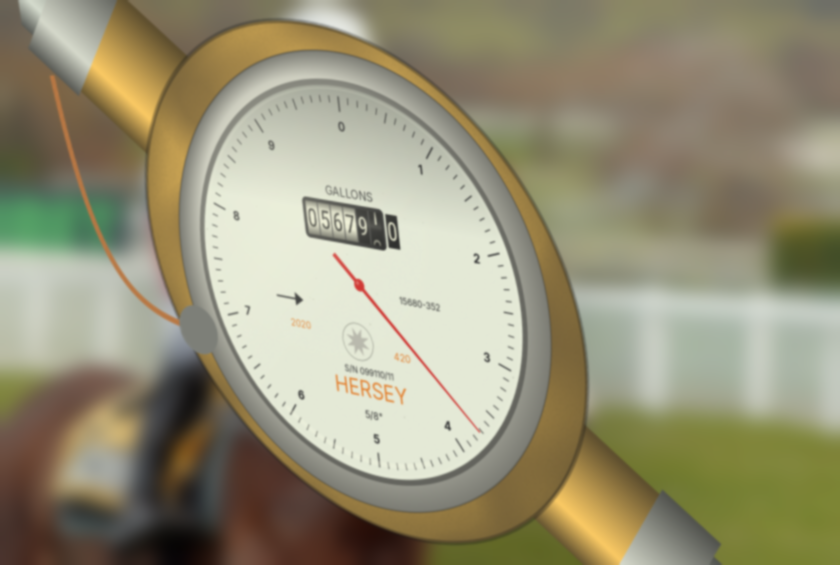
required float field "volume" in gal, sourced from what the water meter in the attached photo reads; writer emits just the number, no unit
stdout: 567913.7
